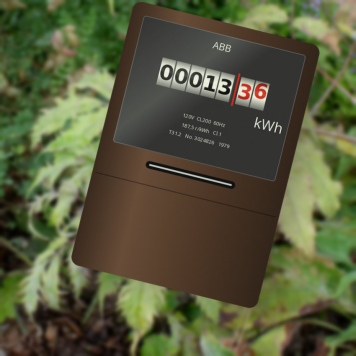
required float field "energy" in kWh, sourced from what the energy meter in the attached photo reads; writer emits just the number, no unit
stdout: 13.36
